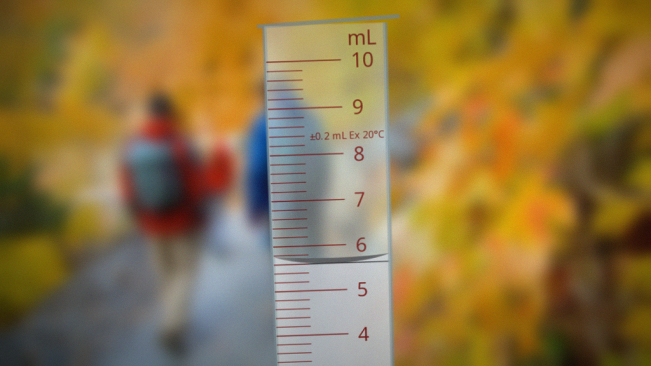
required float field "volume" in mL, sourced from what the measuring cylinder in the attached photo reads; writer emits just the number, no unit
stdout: 5.6
